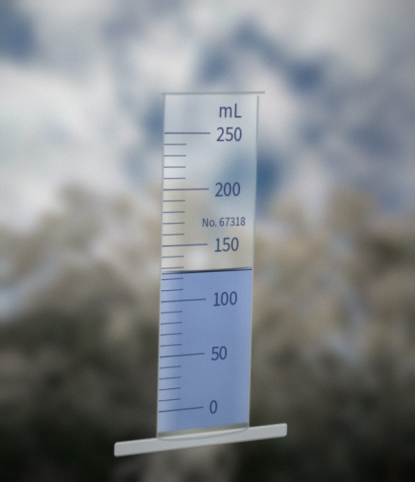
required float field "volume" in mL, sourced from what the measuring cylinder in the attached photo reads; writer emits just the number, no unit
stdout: 125
